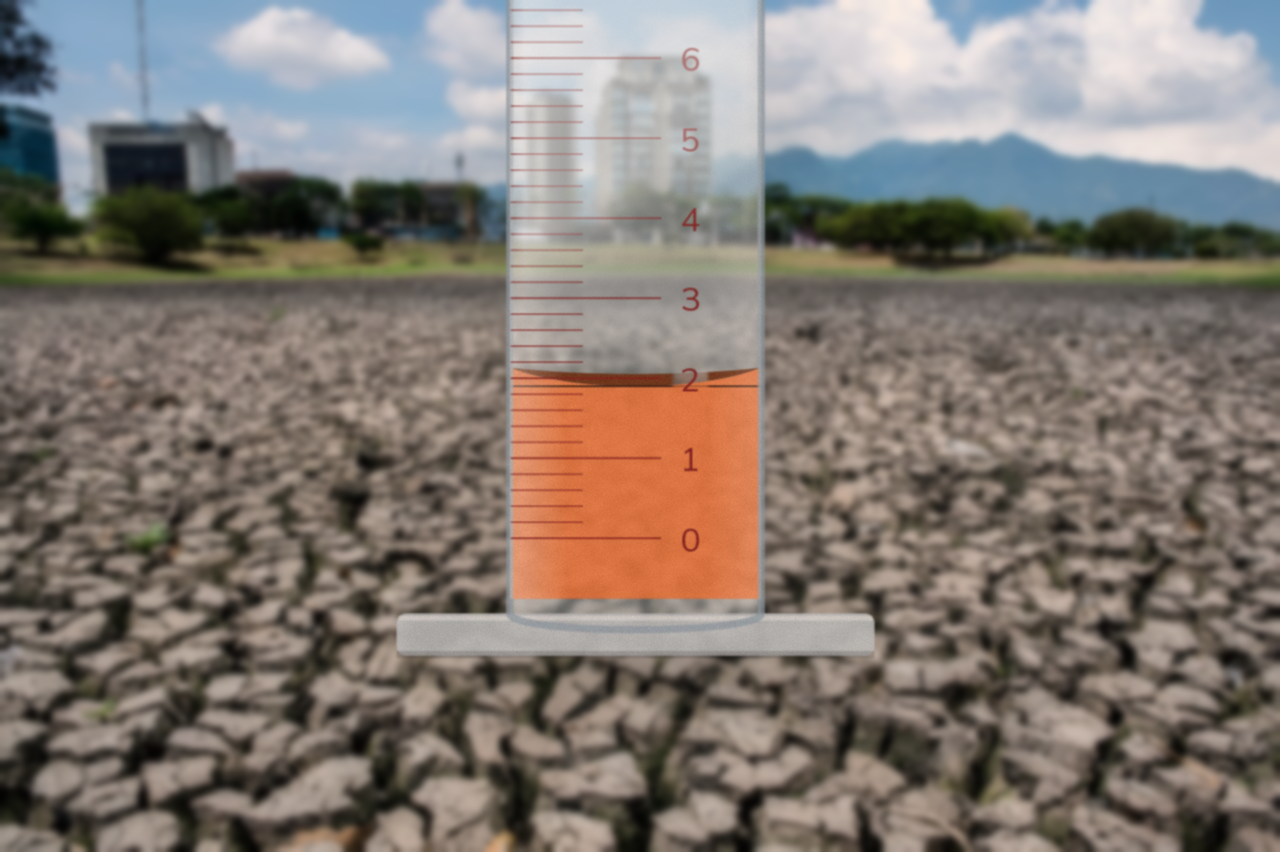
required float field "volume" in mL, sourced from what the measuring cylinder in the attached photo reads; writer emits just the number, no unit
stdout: 1.9
